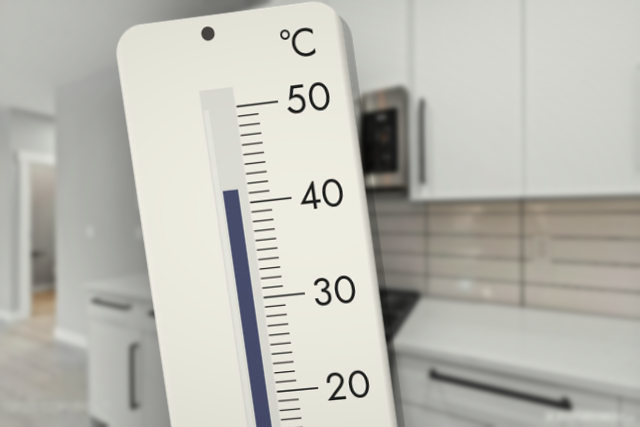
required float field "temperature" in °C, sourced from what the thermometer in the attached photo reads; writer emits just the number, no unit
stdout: 41.5
